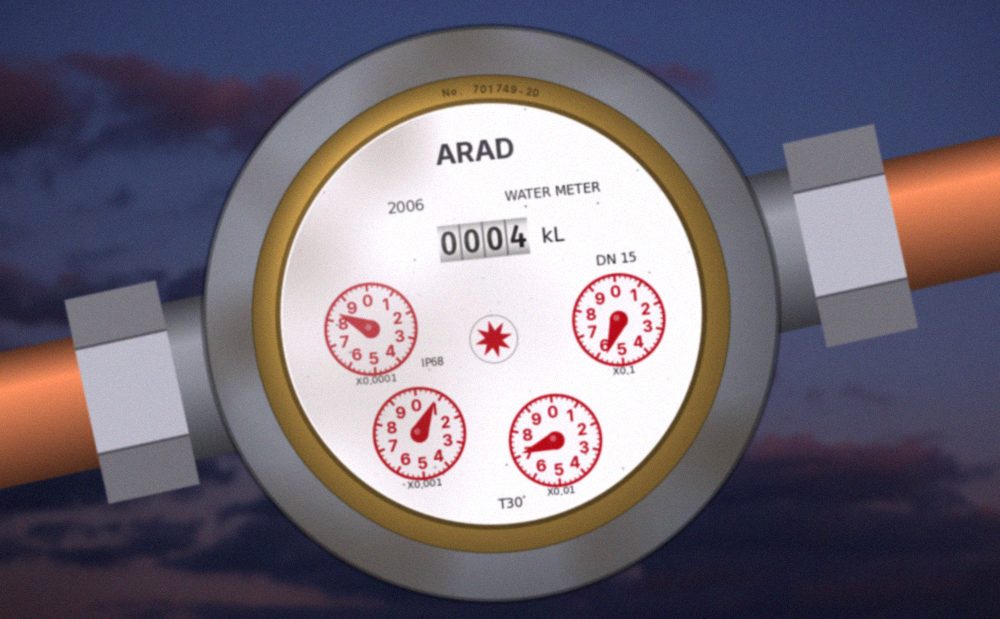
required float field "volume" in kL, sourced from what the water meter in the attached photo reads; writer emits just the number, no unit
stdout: 4.5708
